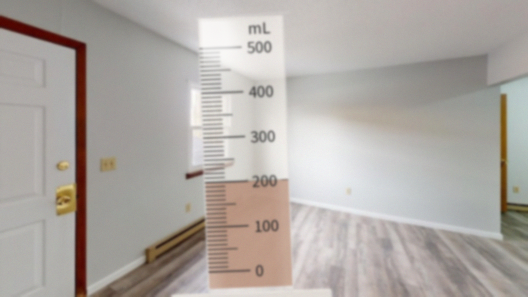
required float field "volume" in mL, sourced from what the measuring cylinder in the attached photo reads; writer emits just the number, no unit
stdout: 200
